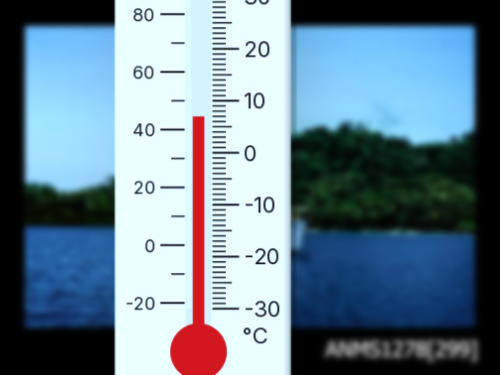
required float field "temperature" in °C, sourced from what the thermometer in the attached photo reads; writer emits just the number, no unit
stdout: 7
